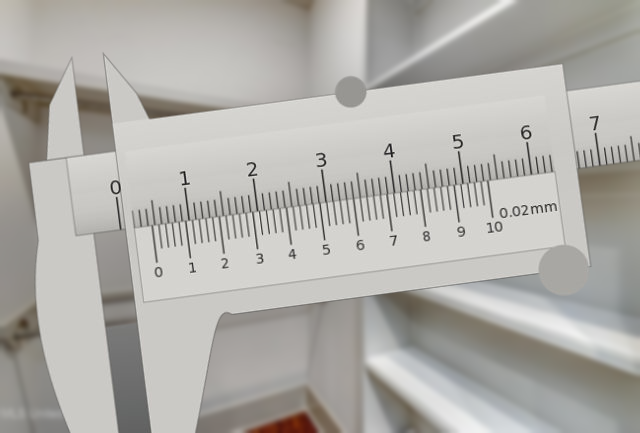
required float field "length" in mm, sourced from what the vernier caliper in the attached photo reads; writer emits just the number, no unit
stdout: 4.6
